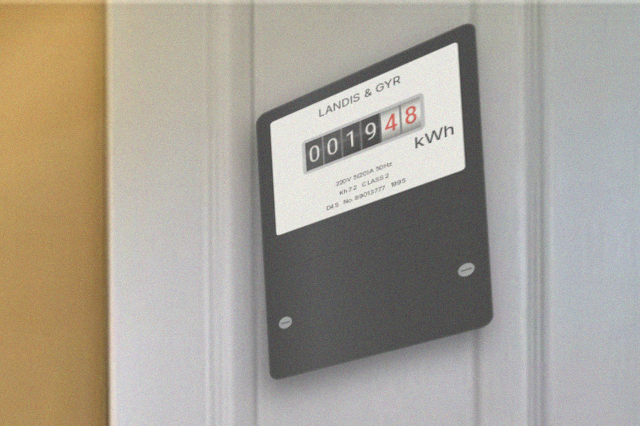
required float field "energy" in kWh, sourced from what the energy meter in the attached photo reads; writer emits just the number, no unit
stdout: 19.48
